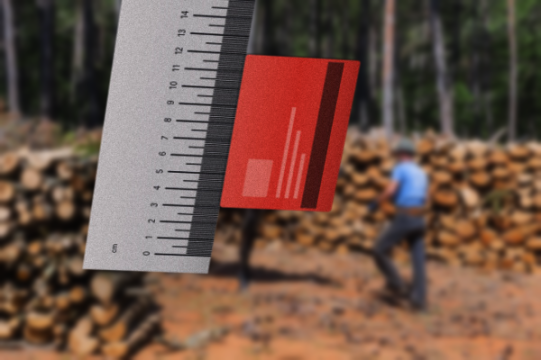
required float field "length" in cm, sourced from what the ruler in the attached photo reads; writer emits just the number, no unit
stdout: 9
